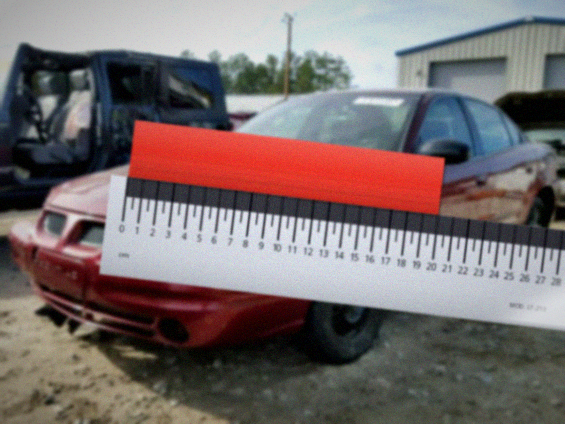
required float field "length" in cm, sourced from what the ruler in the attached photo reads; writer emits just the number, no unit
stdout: 20
